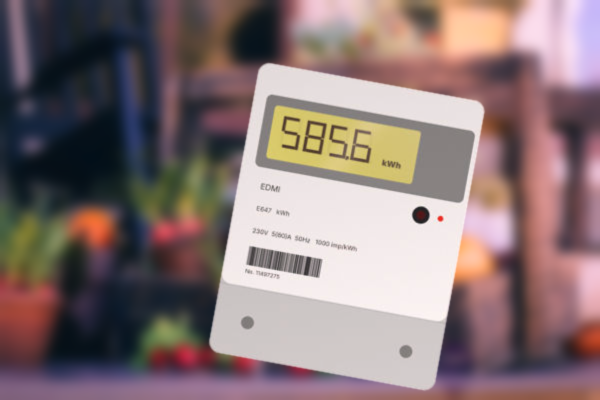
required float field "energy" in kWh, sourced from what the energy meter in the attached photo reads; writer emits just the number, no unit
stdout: 585.6
